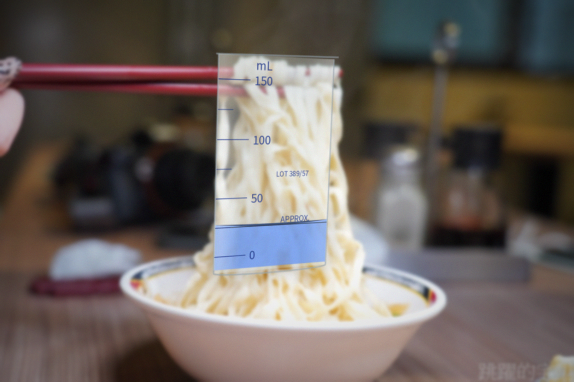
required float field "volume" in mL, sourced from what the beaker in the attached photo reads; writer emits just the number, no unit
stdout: 25
